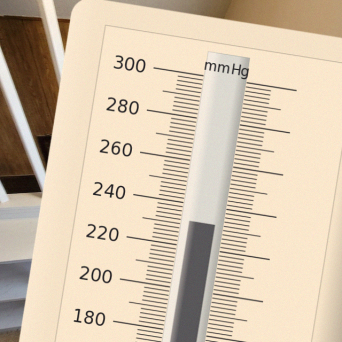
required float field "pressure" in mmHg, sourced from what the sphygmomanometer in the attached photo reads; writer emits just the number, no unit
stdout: 232
